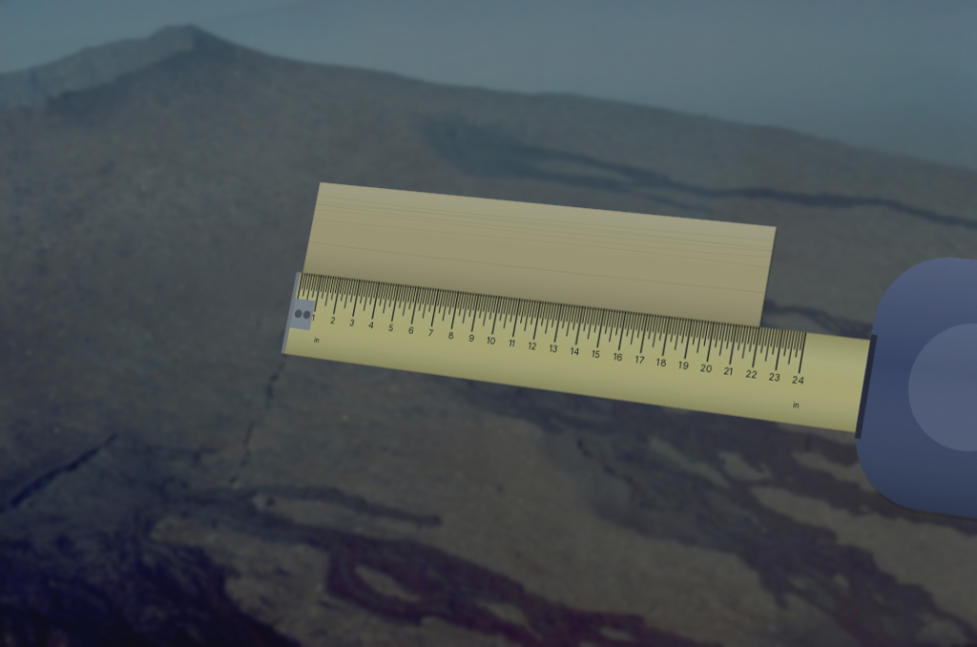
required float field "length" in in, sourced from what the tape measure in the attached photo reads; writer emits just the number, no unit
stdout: 22
